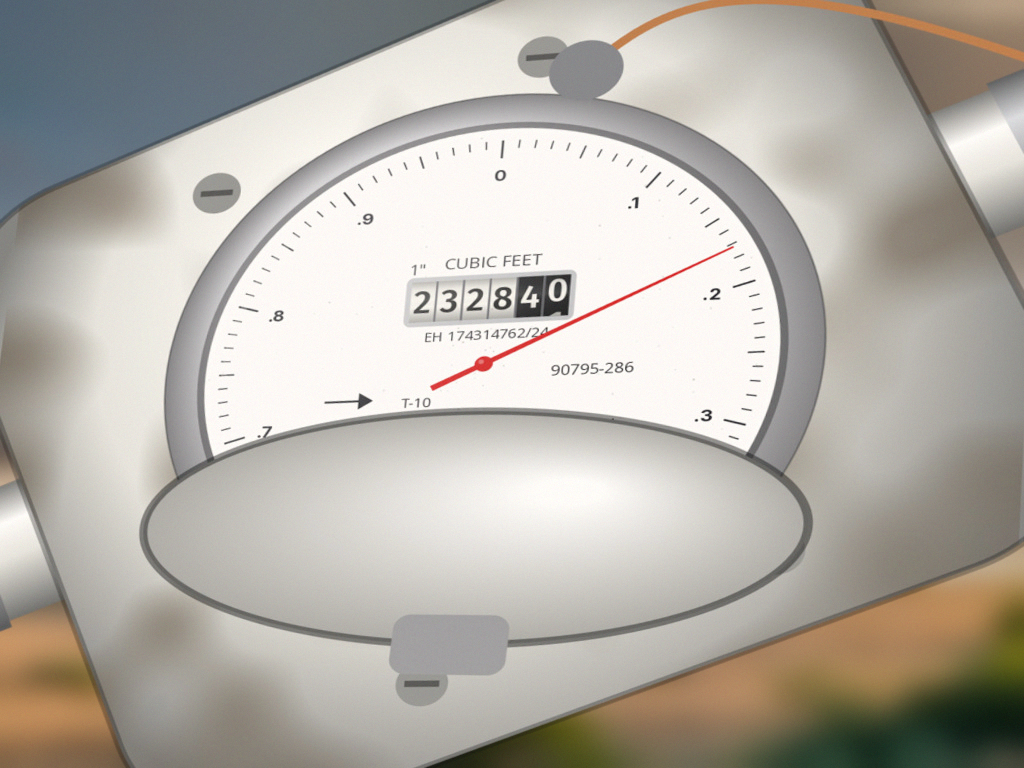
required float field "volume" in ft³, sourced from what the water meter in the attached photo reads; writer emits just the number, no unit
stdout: 232840.17
